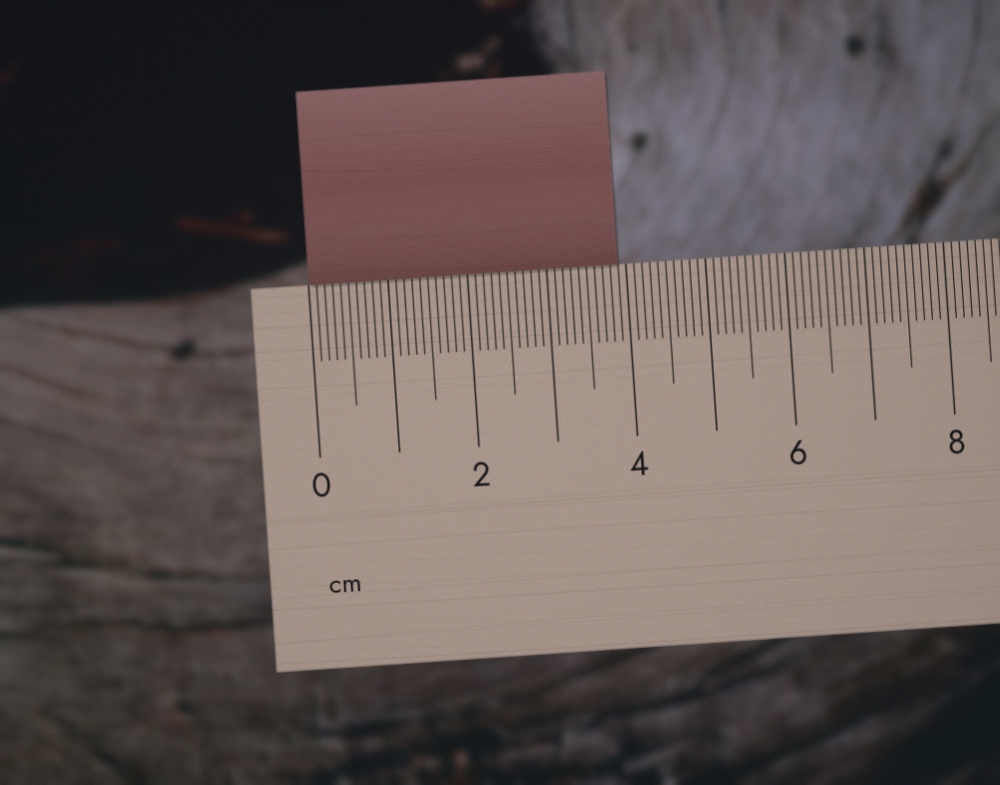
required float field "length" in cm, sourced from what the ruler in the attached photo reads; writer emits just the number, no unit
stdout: 3.9
